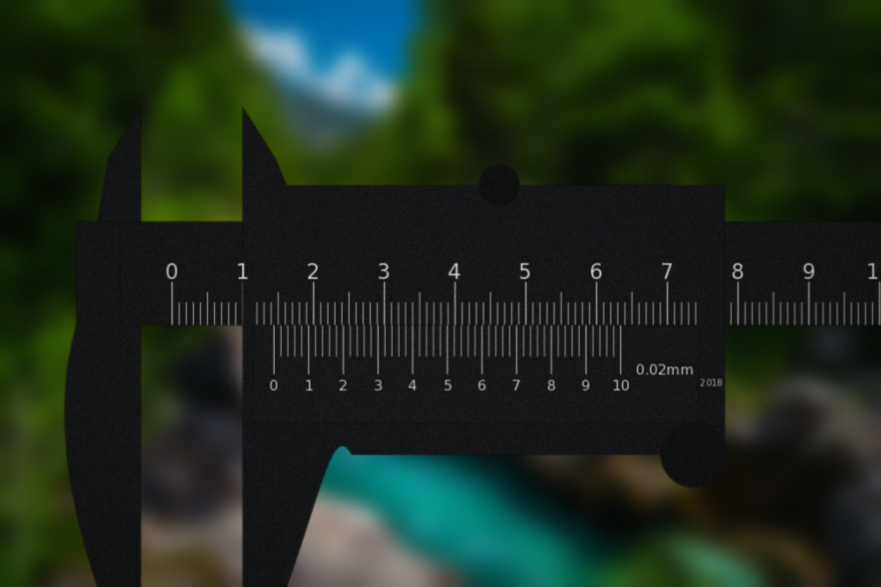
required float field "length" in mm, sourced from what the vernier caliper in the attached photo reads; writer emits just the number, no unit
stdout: 14.4
